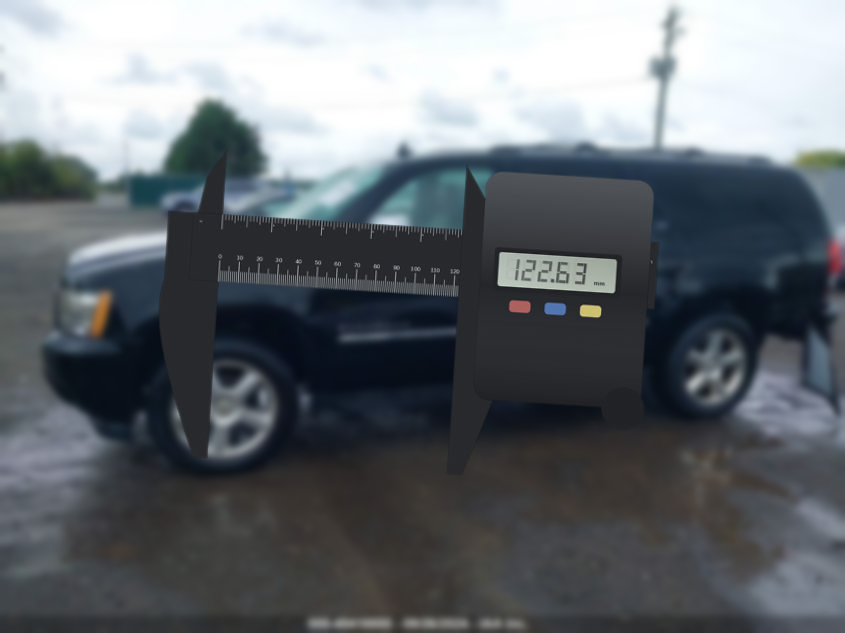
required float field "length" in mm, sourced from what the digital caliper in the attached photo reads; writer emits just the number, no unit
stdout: 122.63
